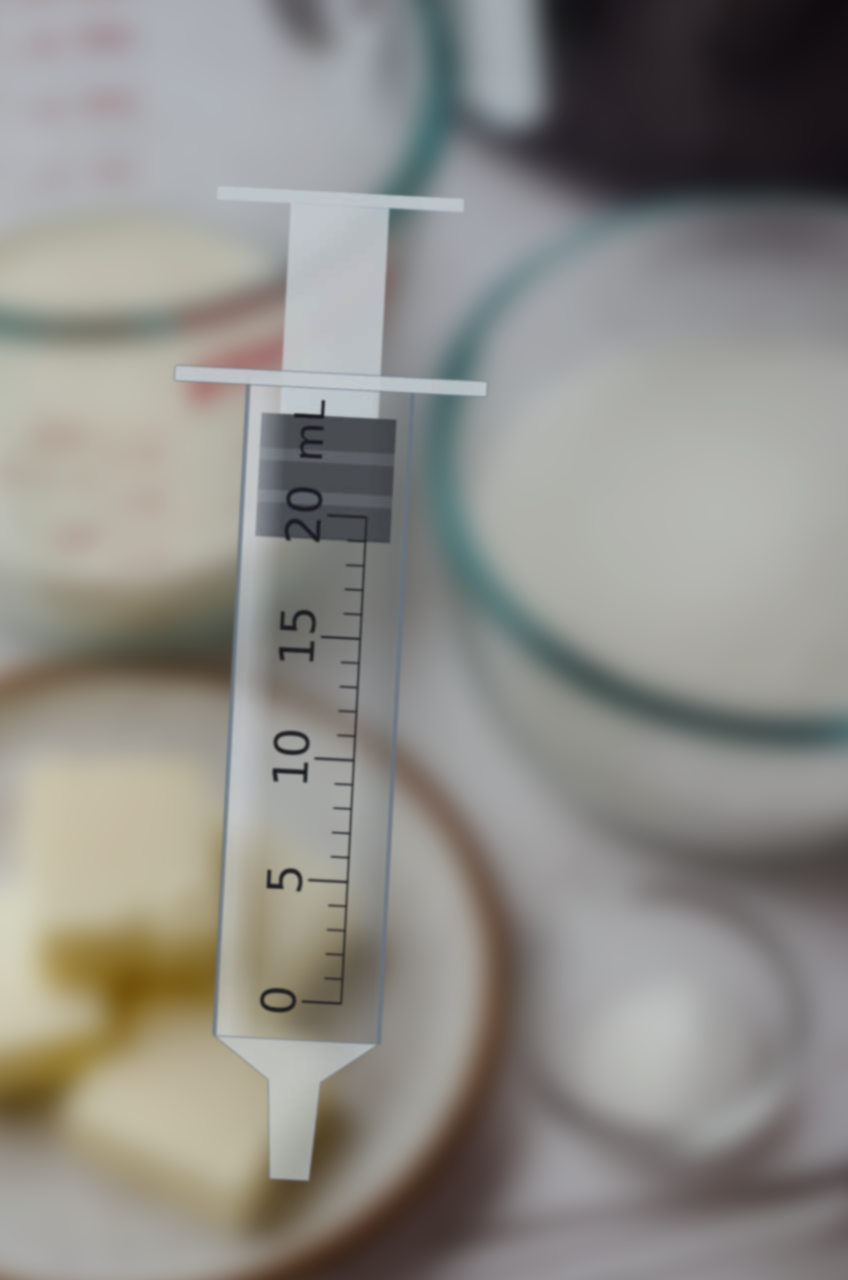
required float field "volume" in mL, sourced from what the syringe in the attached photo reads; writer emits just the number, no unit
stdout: 19
